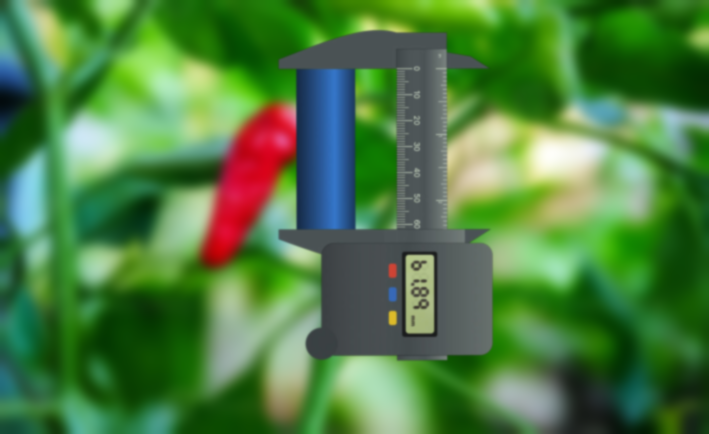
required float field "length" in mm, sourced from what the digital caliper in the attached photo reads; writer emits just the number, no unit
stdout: 61.89
